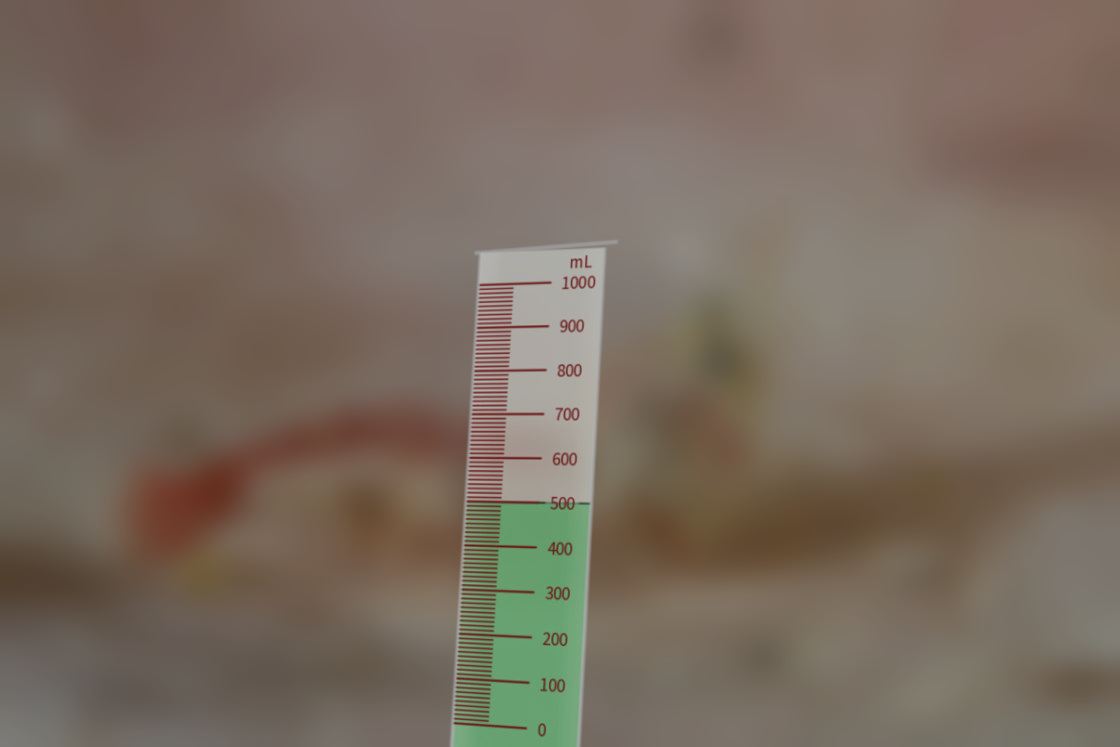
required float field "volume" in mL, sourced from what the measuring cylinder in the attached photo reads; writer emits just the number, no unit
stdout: 500
